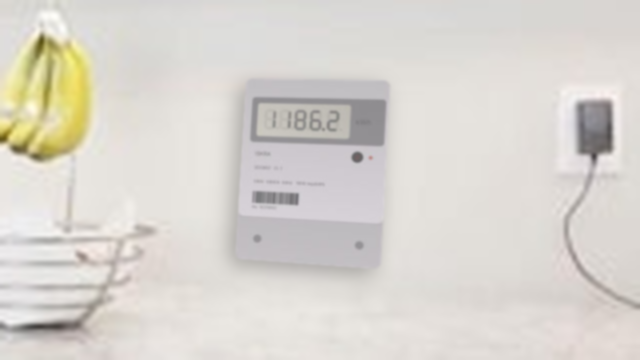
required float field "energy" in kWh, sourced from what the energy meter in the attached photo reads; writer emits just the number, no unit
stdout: 1186.2
